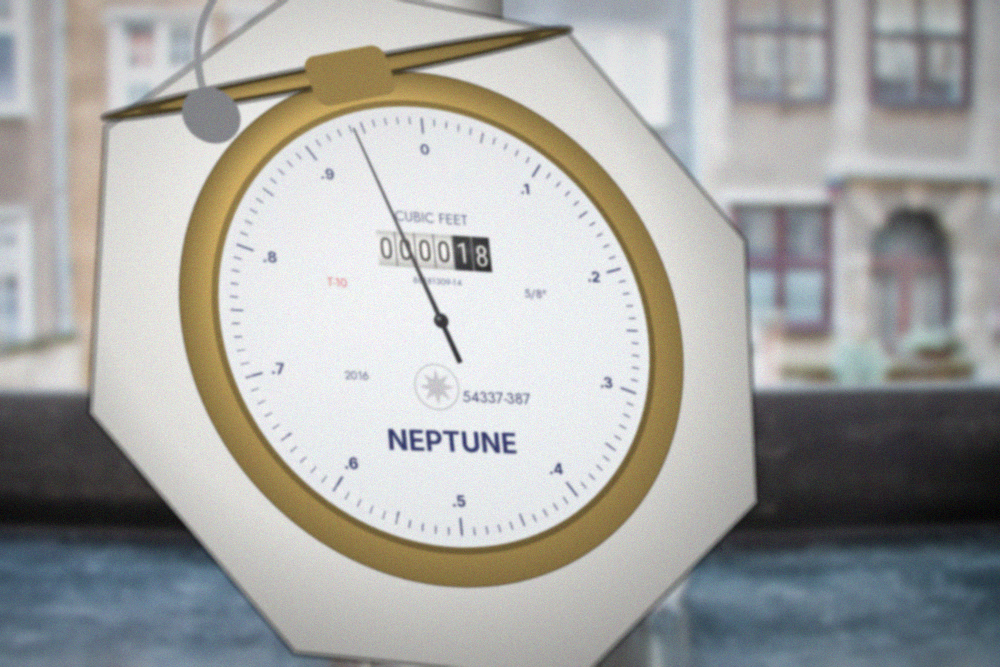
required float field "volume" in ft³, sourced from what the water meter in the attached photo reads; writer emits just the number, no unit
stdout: 17.94
